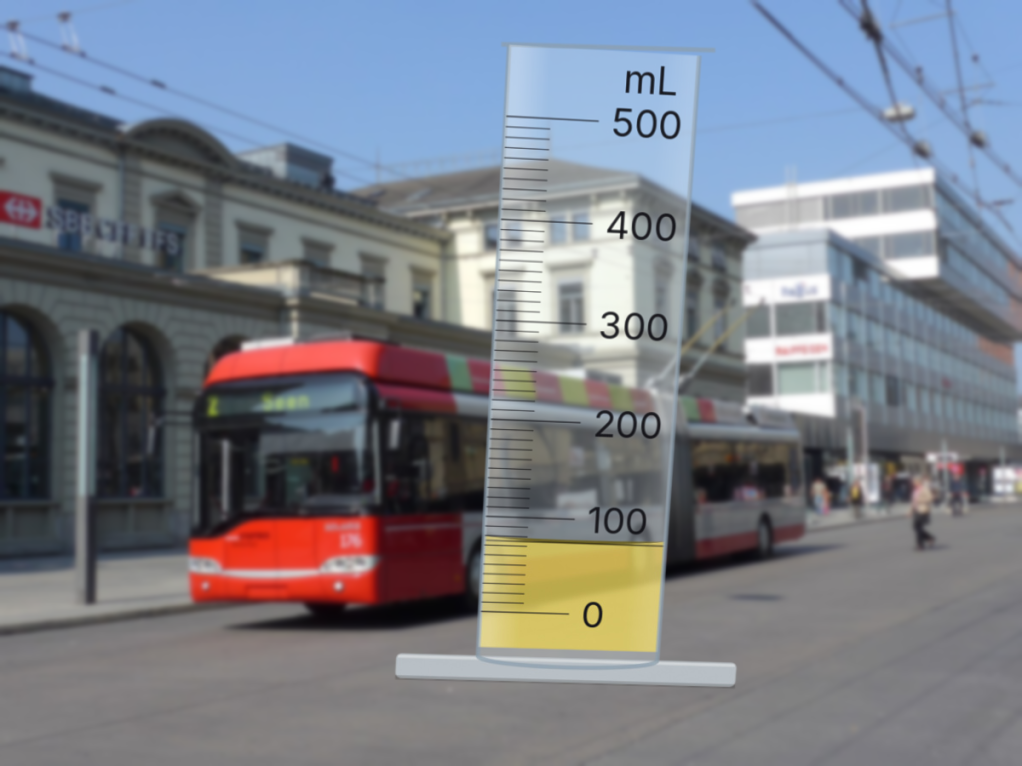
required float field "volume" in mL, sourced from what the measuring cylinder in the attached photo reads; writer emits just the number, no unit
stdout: 75
